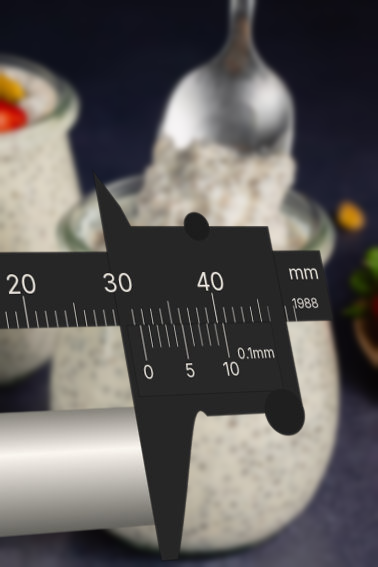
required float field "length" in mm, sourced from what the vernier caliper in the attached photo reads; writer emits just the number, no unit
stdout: 31.6
